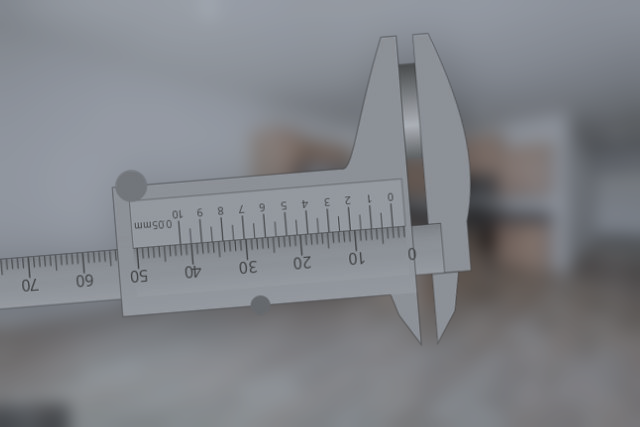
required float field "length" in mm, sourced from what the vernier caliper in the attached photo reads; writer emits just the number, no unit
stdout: 3.0
